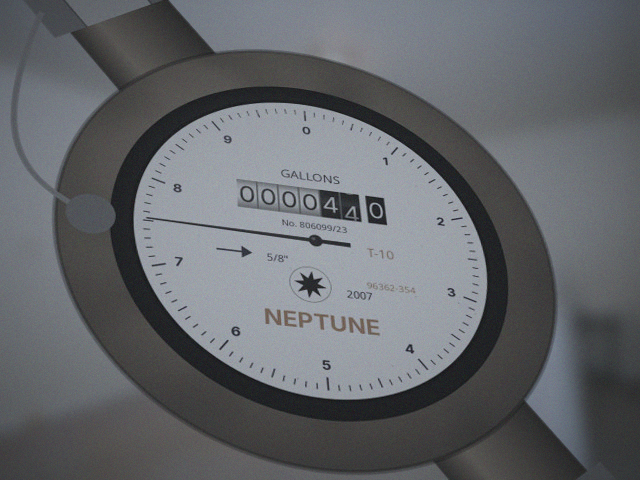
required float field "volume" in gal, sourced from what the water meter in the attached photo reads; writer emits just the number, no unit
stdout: 437.5
